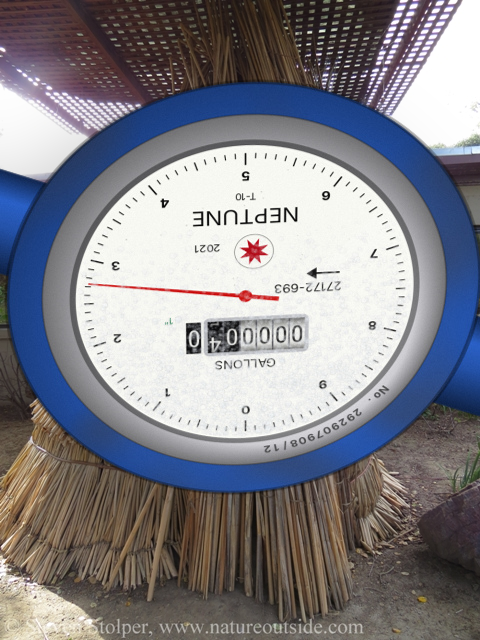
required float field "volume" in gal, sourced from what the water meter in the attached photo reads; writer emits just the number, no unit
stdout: 42.7
